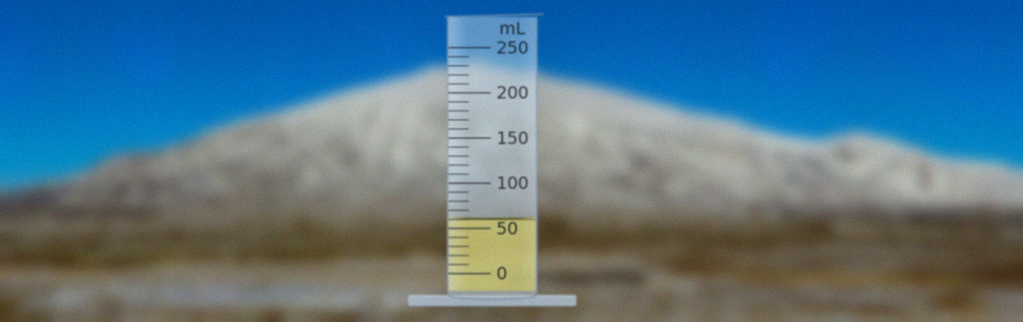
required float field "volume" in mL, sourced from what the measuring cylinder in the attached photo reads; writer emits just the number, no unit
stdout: 60
